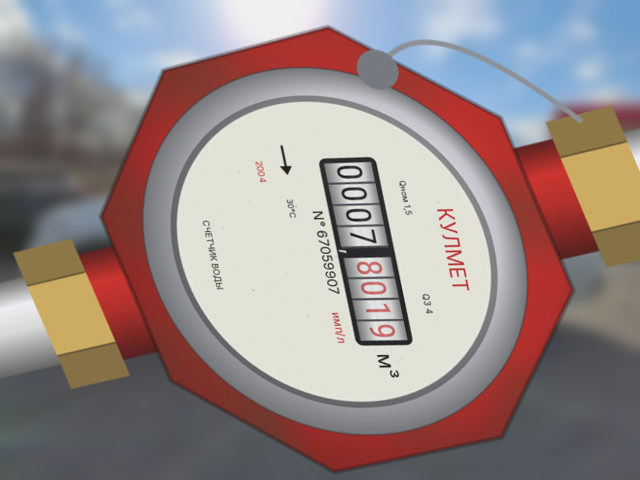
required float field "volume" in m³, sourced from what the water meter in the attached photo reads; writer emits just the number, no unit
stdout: 7.8019
